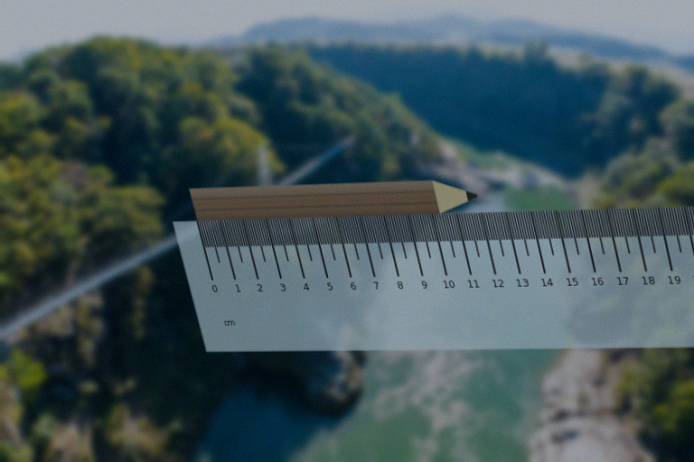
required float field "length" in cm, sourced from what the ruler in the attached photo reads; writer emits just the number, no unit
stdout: 12
